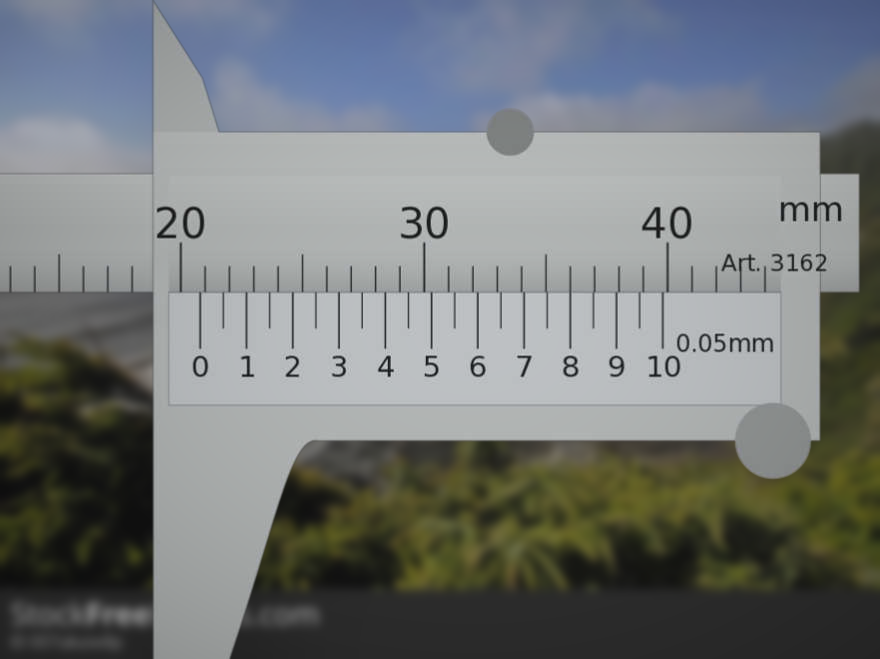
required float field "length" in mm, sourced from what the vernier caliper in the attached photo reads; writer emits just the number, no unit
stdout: 20.8
